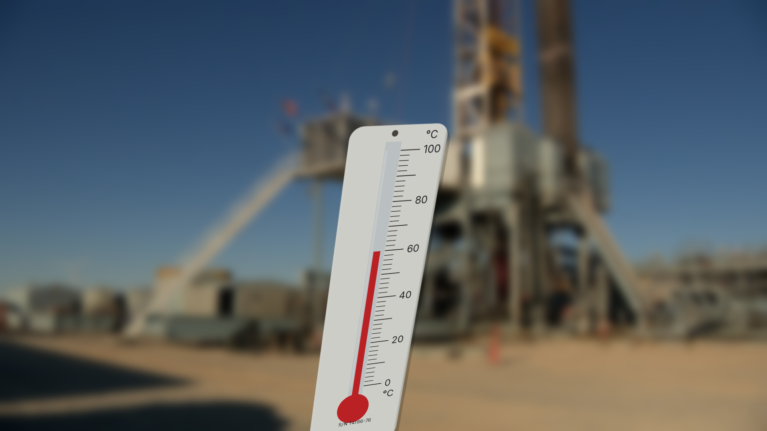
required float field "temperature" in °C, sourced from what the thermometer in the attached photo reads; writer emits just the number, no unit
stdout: 60
